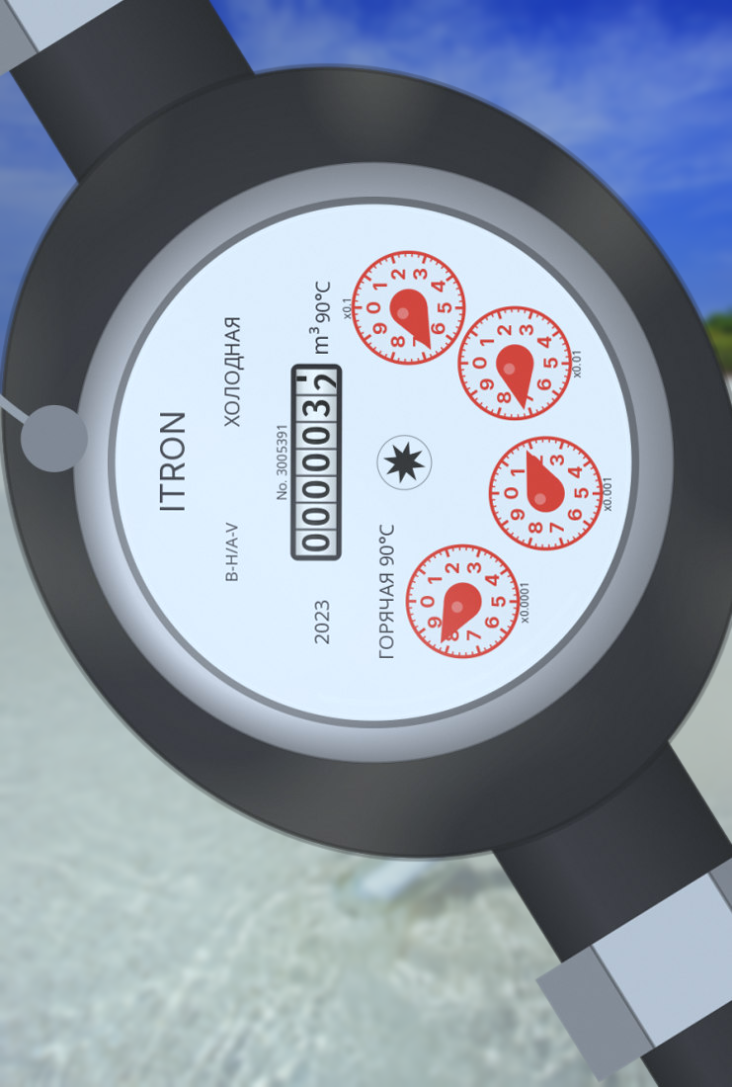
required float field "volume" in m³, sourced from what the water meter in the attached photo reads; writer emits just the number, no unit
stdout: 31.6718
